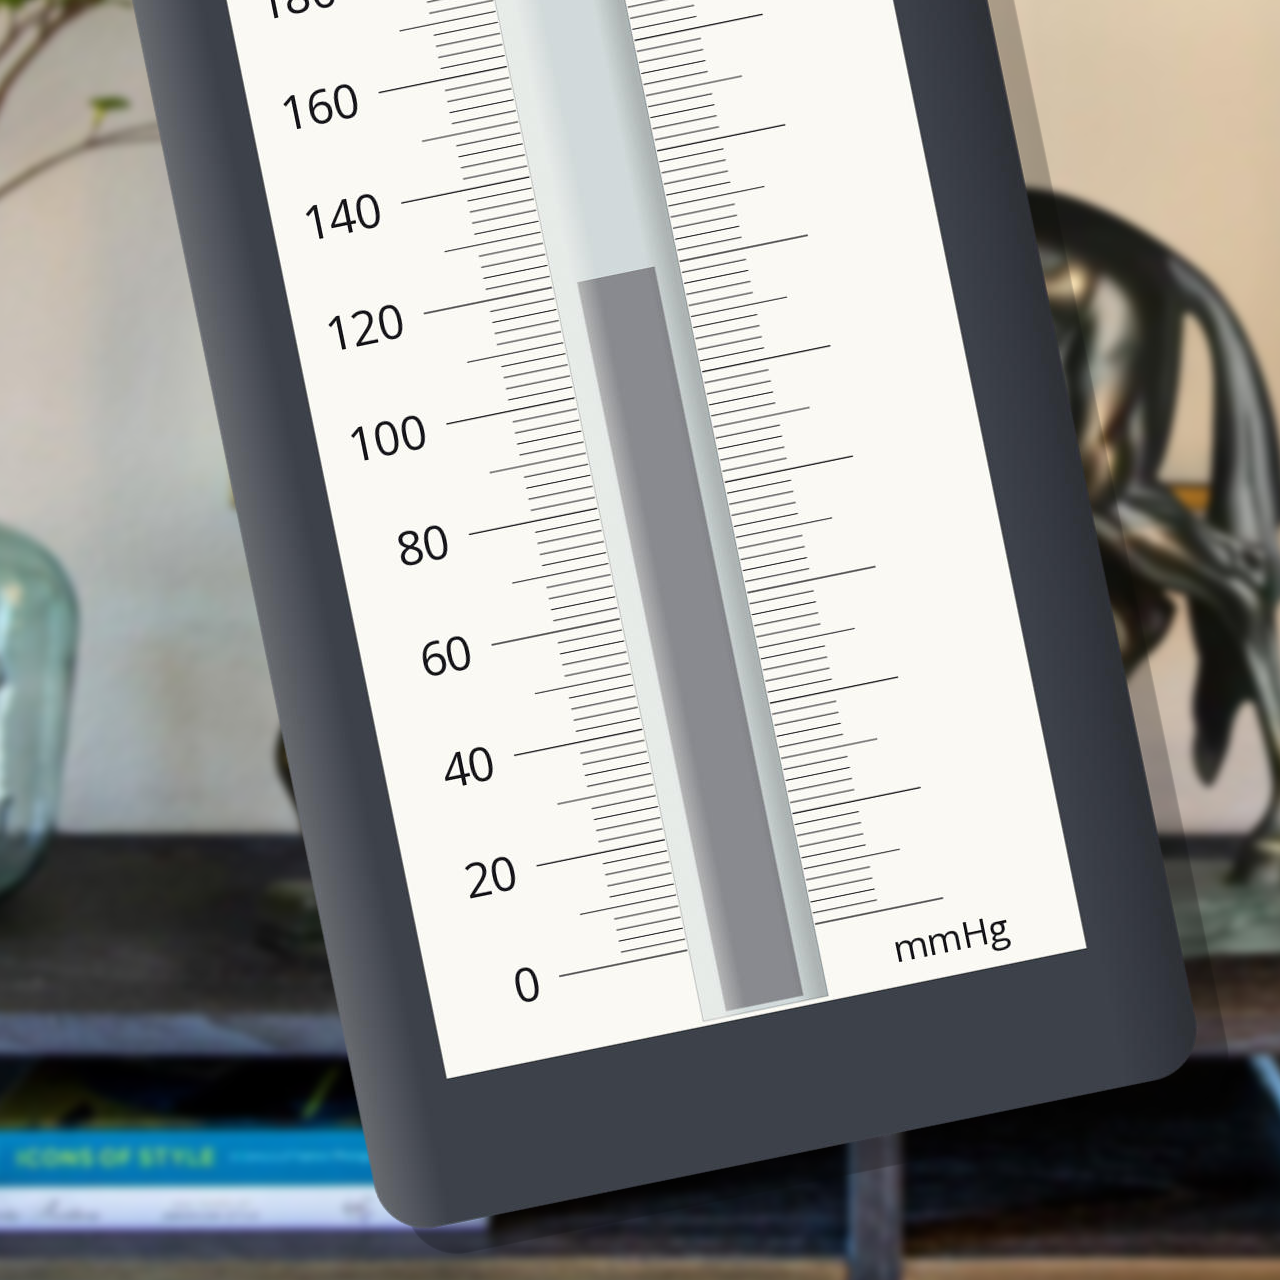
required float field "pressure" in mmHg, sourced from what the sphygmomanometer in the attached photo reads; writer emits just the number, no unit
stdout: 120
